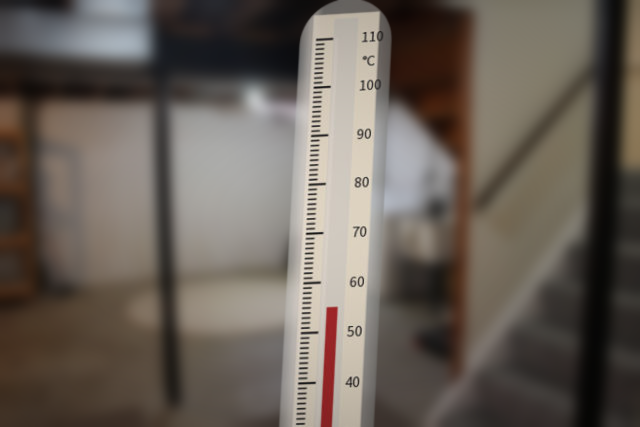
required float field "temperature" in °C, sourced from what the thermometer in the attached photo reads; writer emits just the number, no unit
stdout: 55
